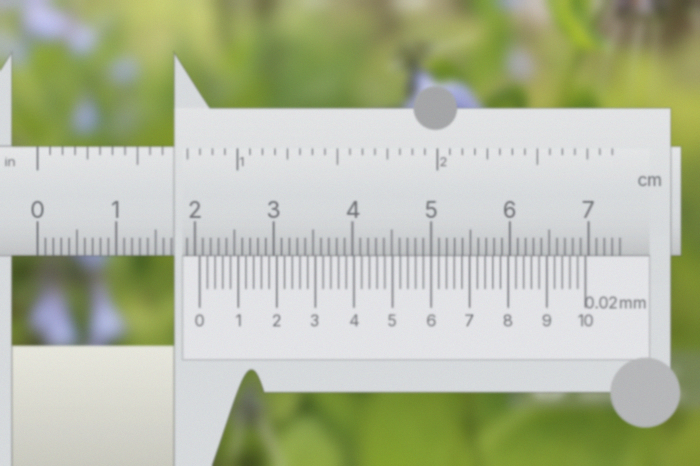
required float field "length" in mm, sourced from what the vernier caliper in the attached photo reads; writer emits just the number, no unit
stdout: 20.6
